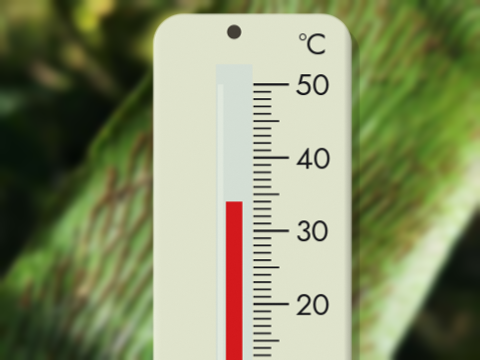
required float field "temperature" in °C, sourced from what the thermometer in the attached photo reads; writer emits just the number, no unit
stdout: 34
